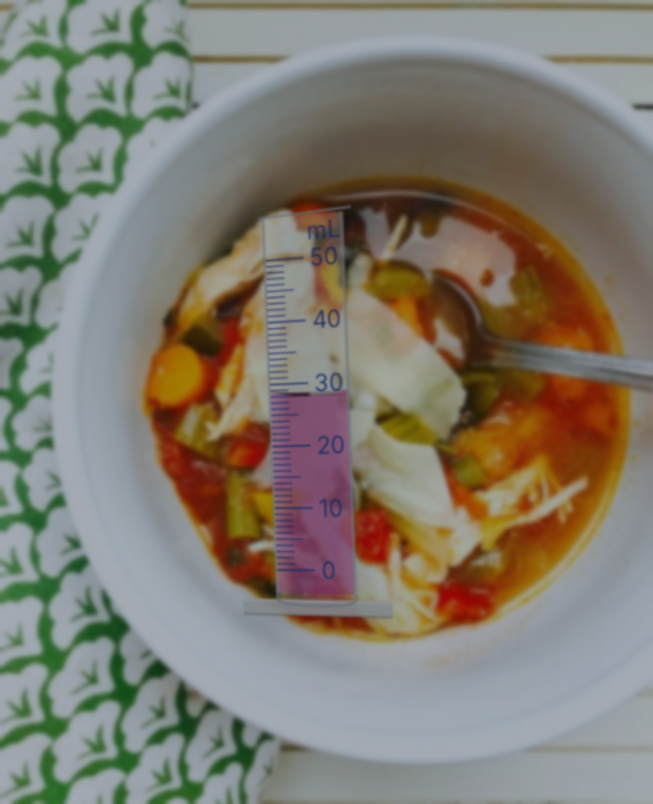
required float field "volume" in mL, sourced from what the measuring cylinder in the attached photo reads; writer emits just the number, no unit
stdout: 28
